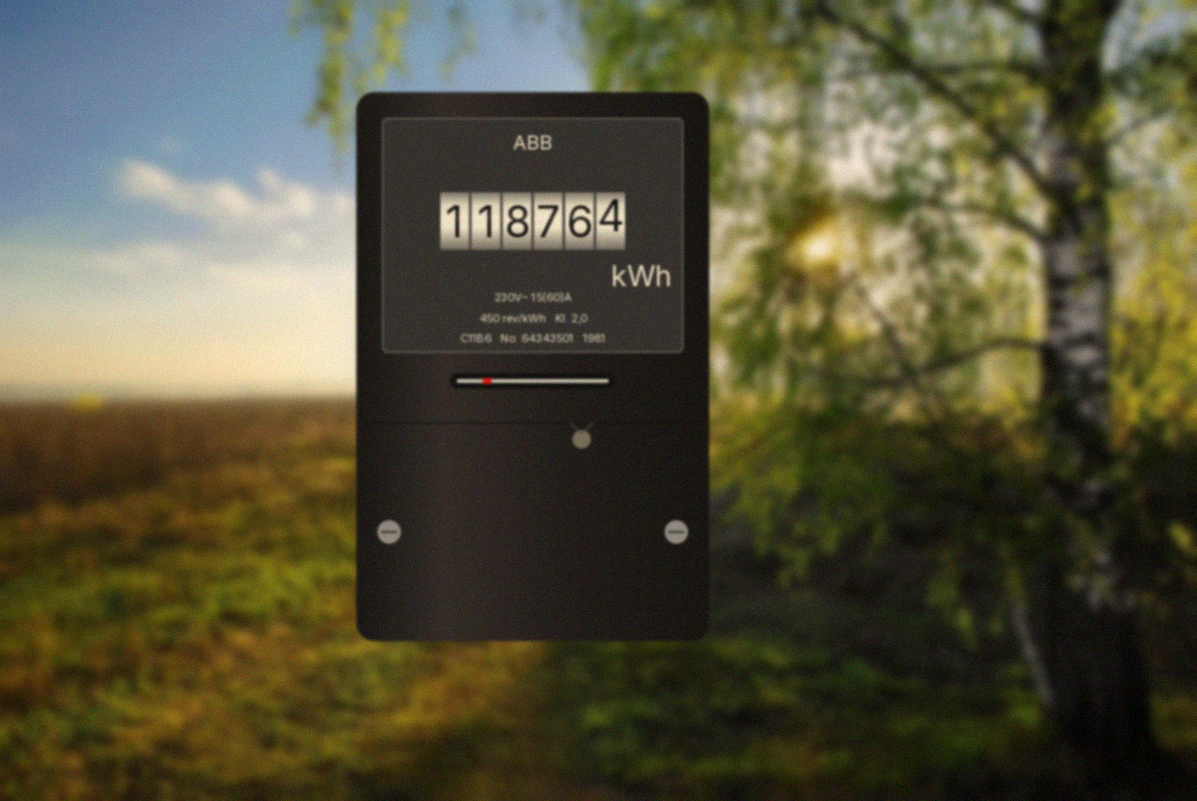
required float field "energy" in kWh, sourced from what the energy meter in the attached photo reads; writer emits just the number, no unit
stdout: 118764
